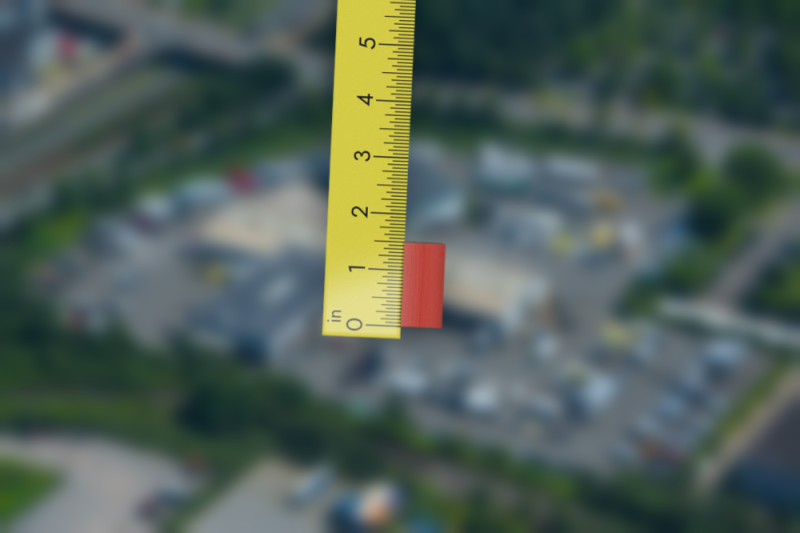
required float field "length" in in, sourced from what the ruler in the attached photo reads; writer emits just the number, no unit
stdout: 1.5
